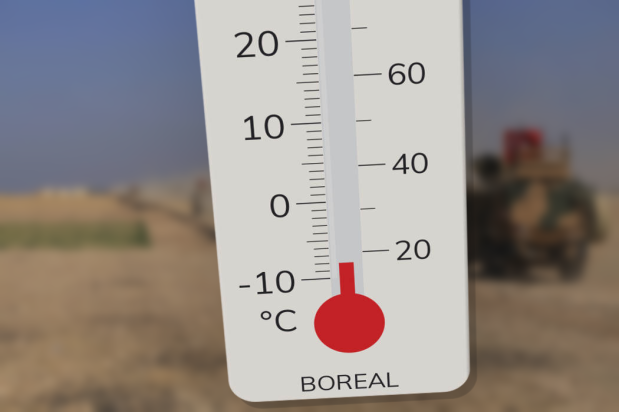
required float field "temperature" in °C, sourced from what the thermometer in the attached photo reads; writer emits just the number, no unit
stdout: -8
